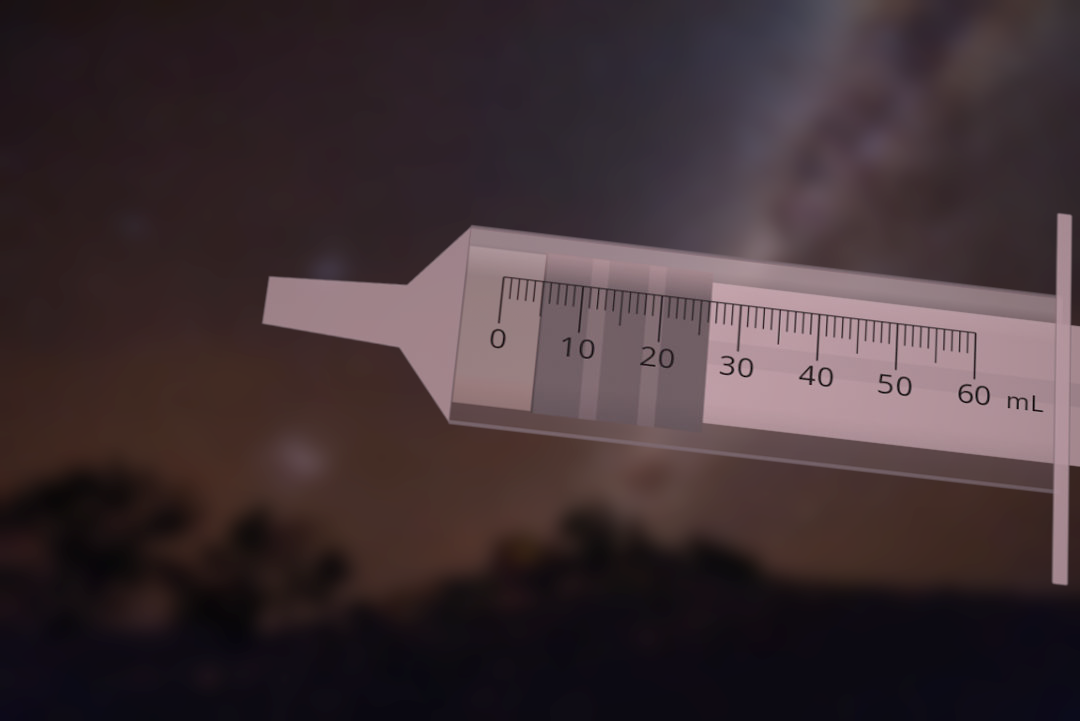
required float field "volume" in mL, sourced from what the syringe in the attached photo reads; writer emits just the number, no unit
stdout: 5
